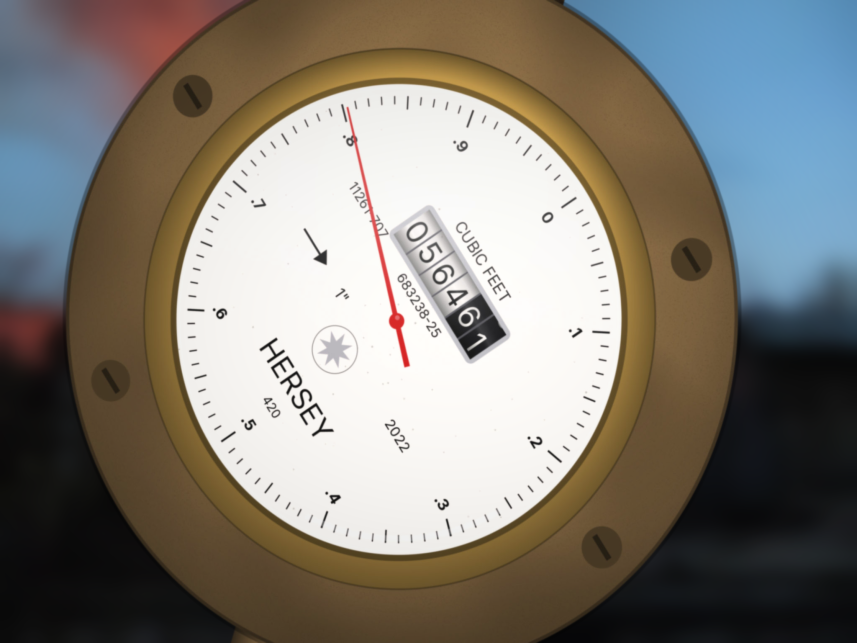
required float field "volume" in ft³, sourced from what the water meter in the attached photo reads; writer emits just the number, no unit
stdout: 56460.80
